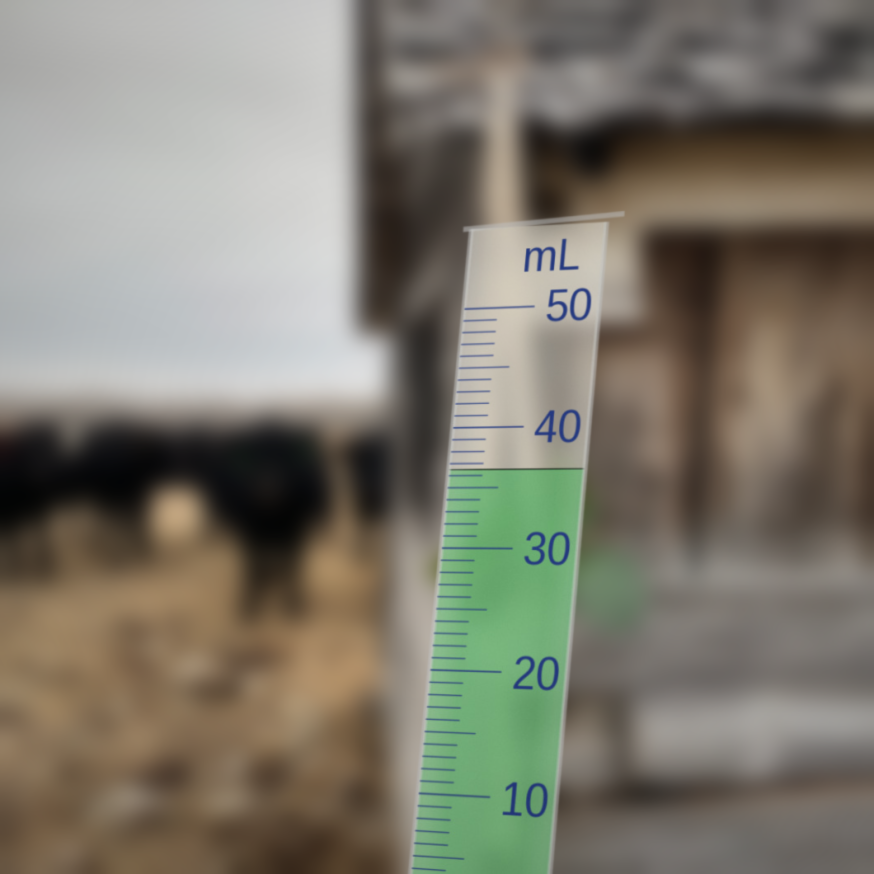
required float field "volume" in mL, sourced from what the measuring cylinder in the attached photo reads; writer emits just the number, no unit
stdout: 36.5
